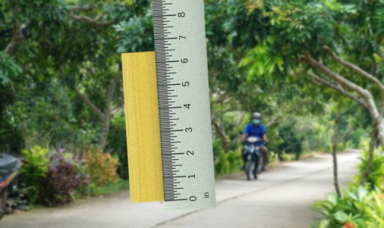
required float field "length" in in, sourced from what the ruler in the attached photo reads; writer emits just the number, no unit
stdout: 6.5
